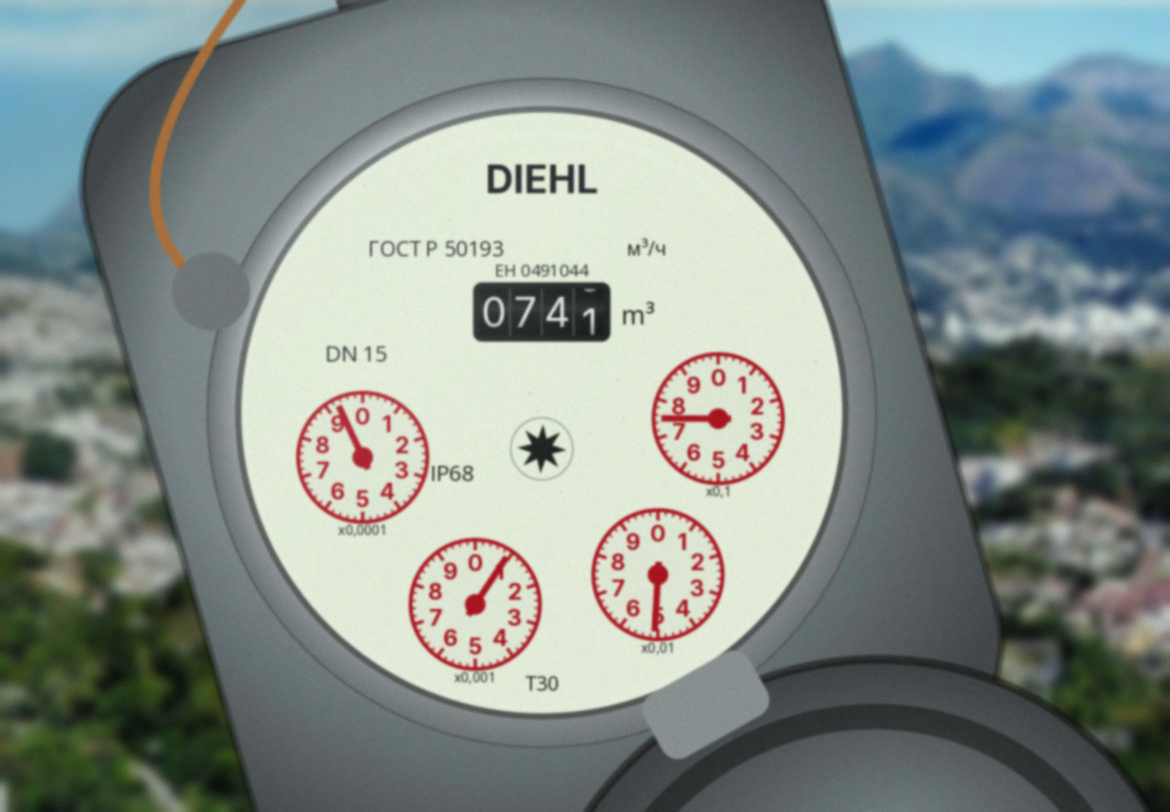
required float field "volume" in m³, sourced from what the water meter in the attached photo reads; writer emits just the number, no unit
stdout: 740.7509
